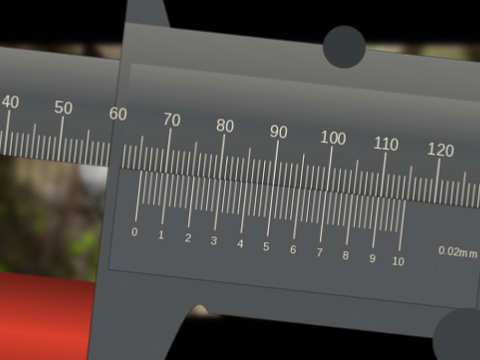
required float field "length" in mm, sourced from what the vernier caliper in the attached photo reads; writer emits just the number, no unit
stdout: 65.5
